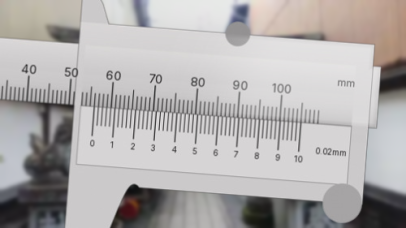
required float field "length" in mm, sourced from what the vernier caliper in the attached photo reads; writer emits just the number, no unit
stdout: 56.0
